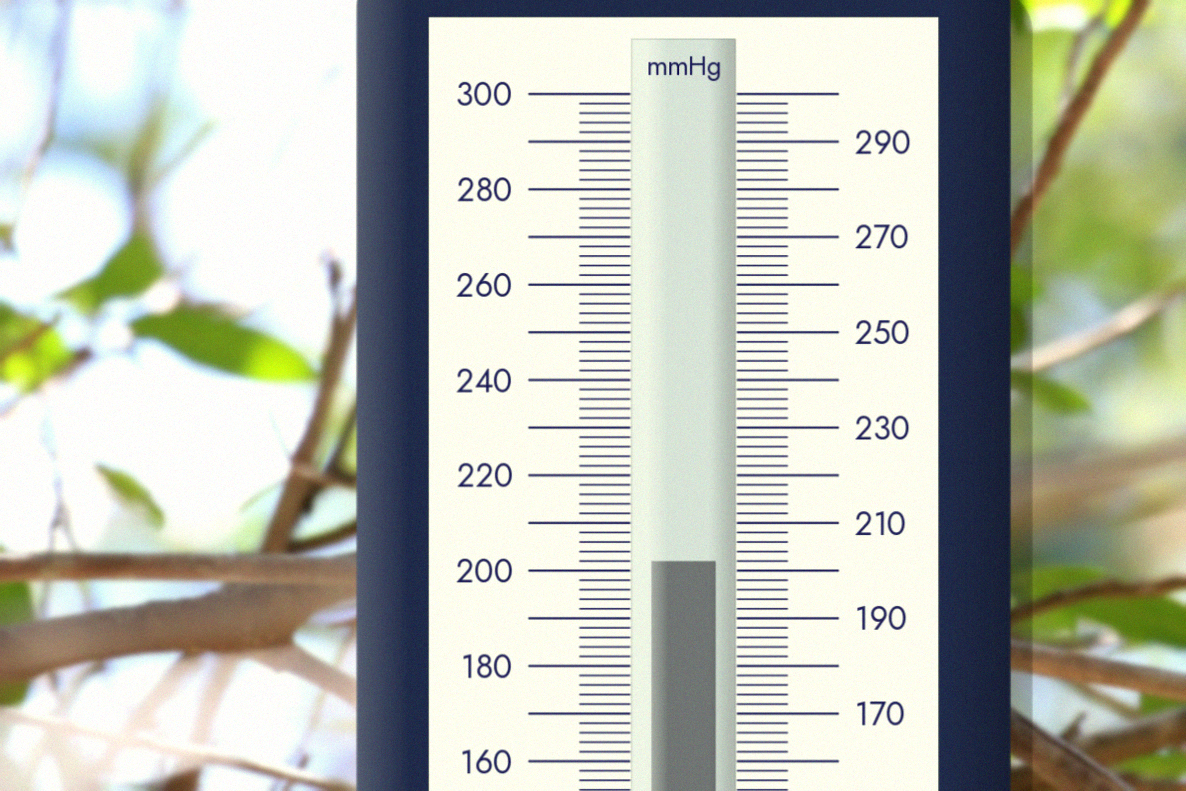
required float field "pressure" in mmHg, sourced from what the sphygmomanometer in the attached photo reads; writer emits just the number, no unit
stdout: 202
